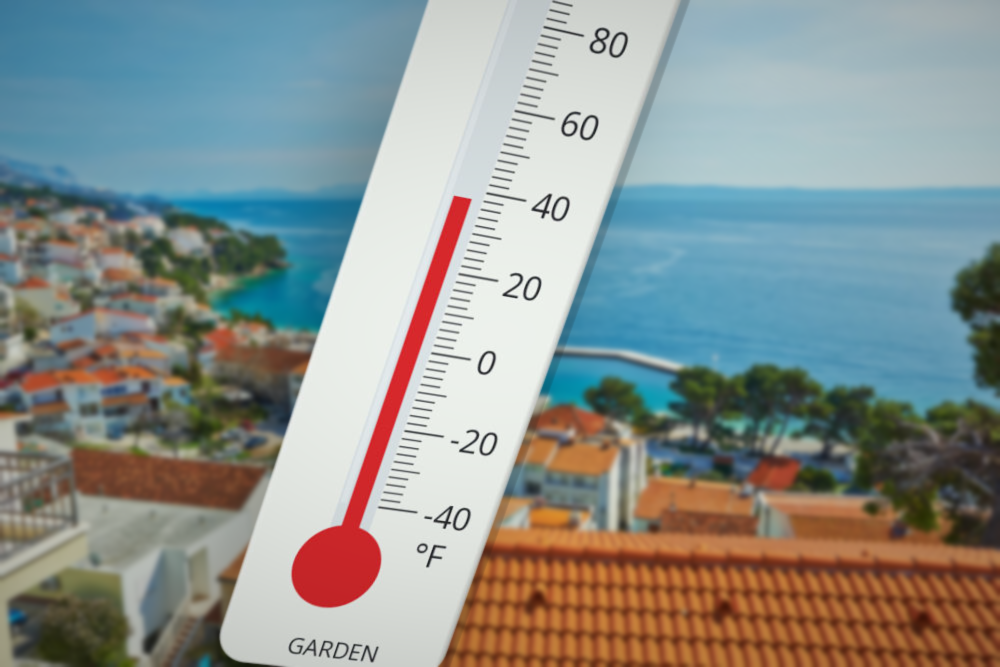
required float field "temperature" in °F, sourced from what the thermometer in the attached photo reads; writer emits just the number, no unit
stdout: 38
